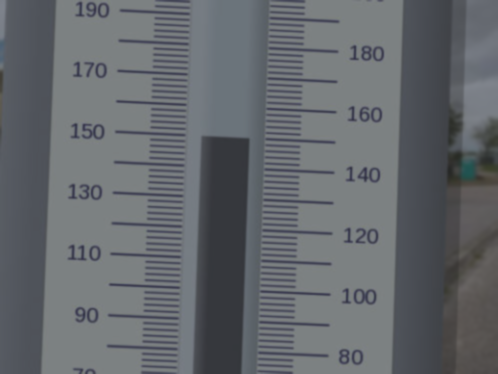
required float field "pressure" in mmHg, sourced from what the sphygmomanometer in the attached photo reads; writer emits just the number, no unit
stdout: 150
